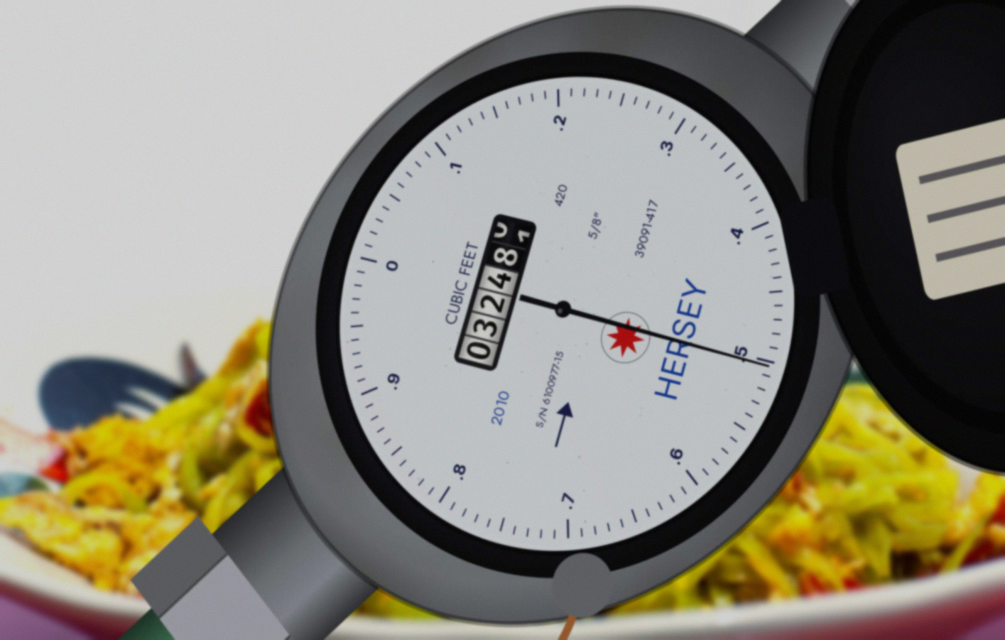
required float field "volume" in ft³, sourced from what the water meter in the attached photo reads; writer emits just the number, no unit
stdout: 32480.50
